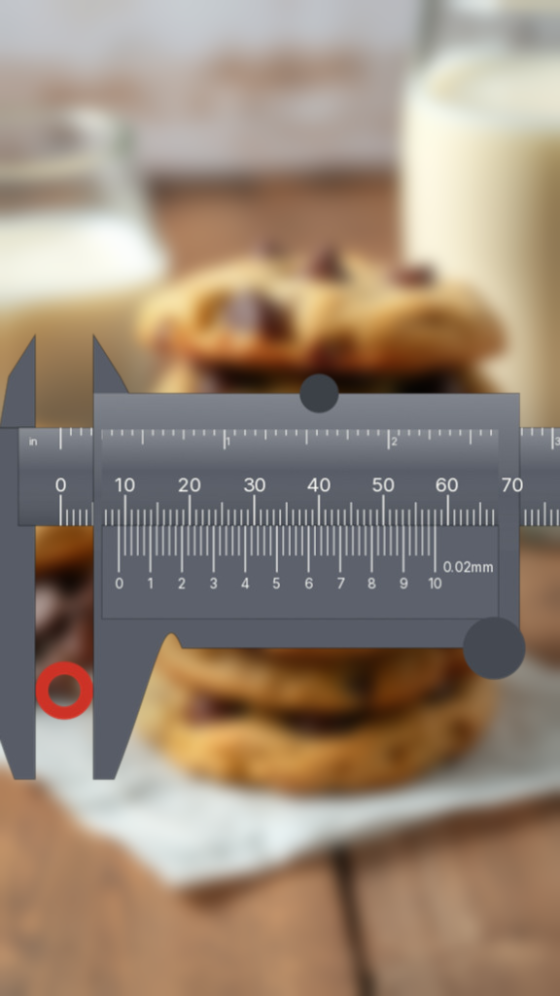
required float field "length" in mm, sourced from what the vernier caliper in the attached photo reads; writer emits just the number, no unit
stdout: 9.0
